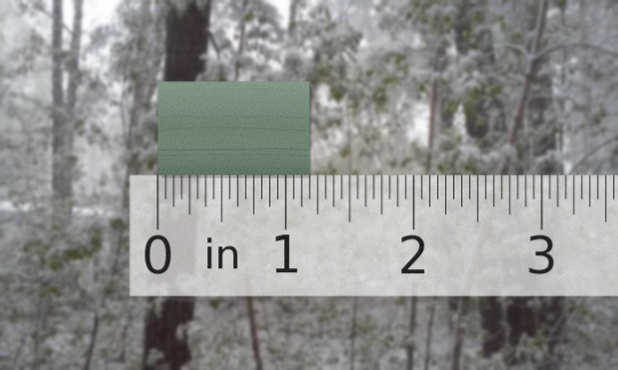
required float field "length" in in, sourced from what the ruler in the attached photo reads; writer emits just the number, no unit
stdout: 1.1875
